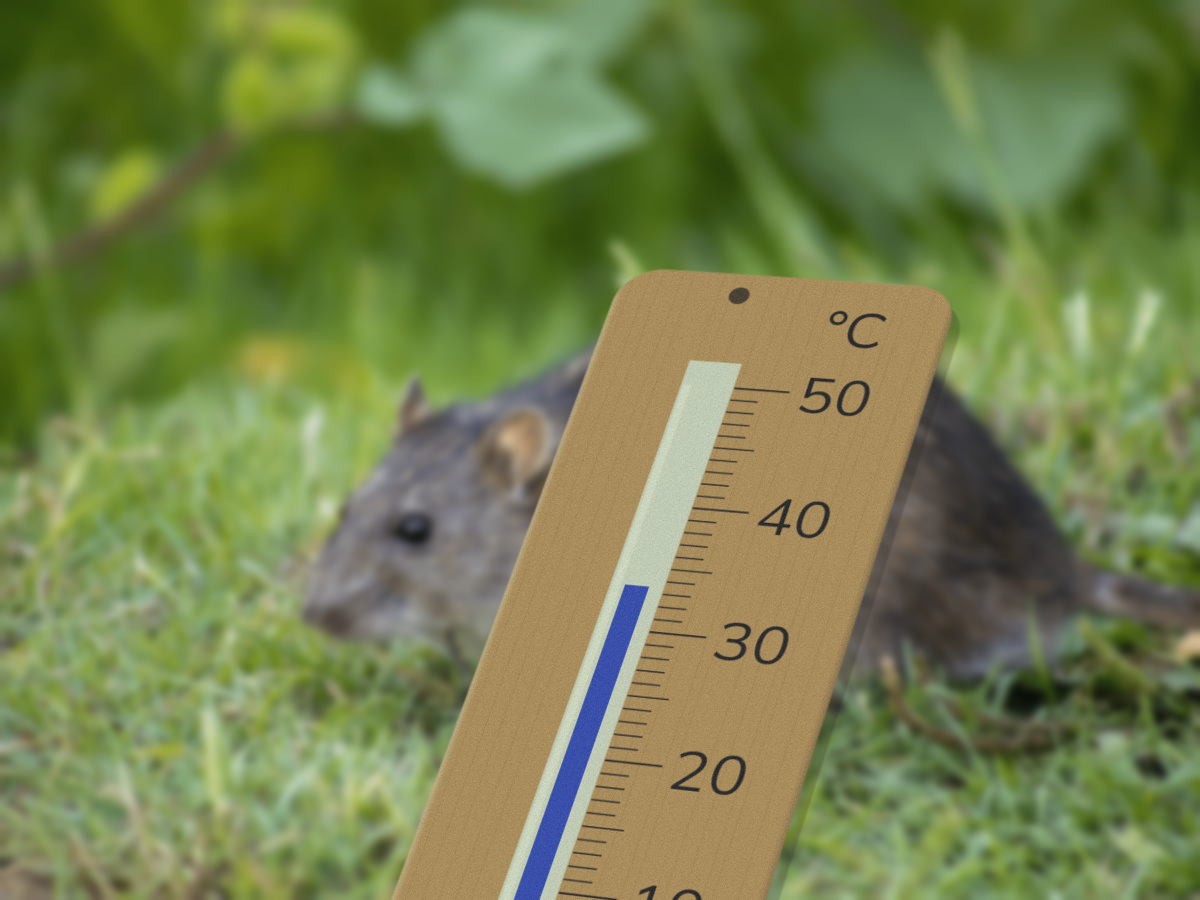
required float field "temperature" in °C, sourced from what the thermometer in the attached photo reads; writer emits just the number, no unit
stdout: 33.5
